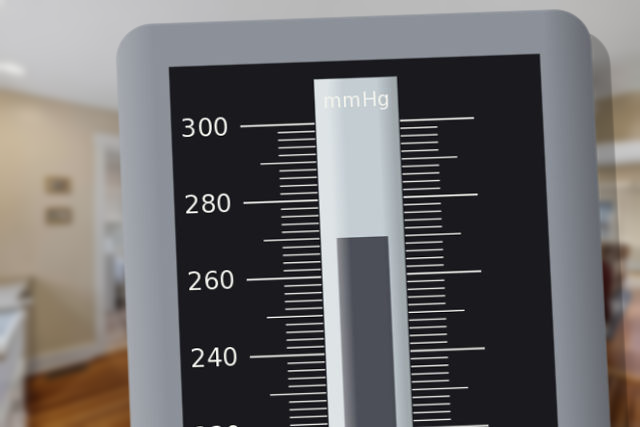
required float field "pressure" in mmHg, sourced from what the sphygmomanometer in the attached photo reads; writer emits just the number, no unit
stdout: 270
